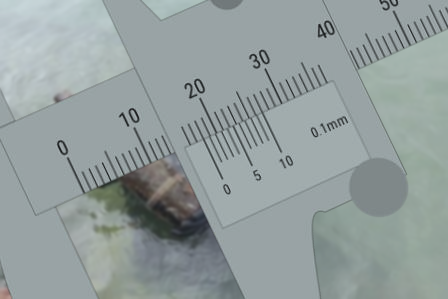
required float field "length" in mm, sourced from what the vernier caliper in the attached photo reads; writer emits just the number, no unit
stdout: 18.0
